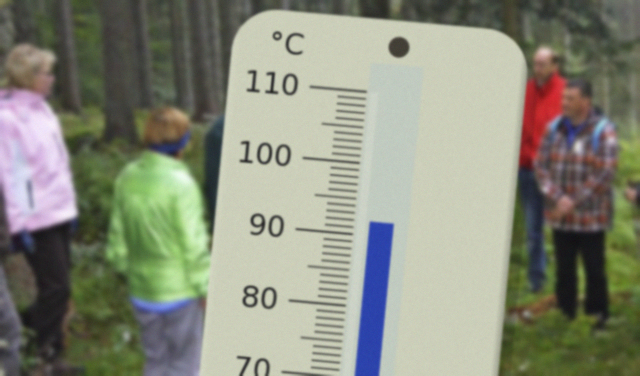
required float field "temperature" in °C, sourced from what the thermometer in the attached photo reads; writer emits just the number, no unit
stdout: 92
